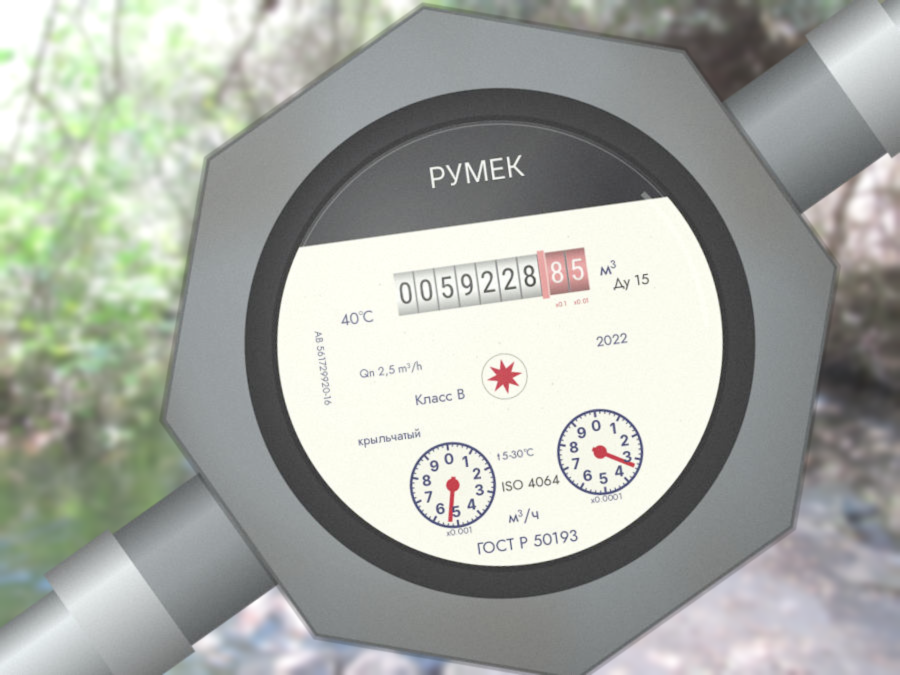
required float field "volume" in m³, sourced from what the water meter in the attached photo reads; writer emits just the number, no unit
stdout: 59228.8553
